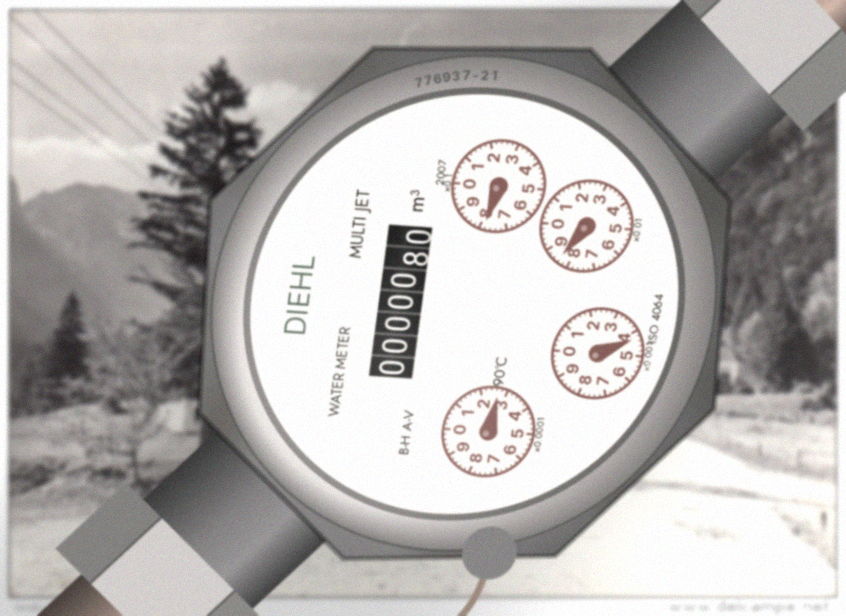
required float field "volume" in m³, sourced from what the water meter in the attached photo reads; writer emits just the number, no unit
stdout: 79.7842
